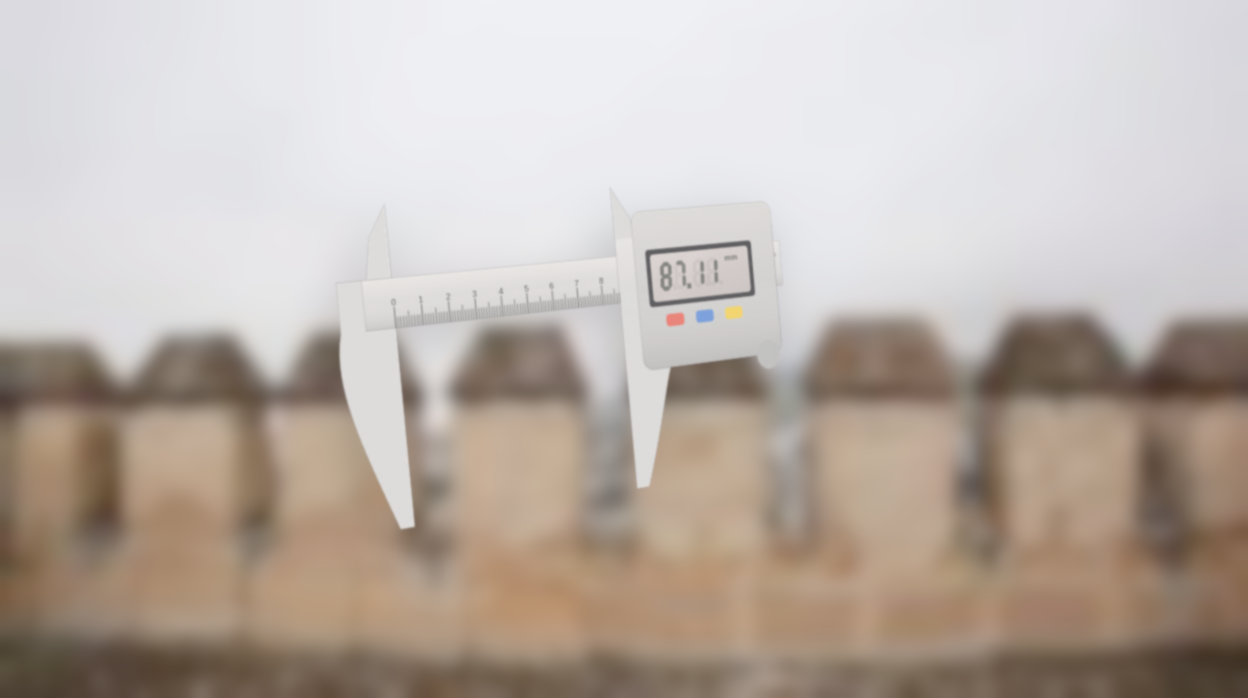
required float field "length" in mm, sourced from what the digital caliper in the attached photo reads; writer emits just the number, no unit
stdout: 87.11
